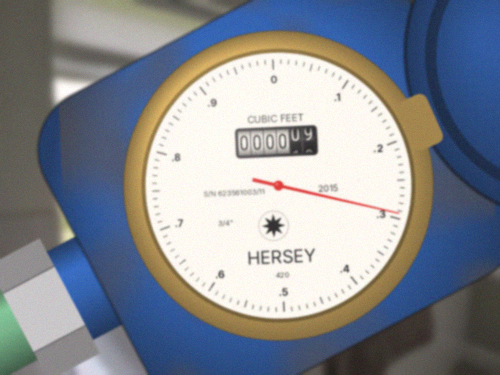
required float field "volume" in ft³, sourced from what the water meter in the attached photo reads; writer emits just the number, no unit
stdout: 9.29
